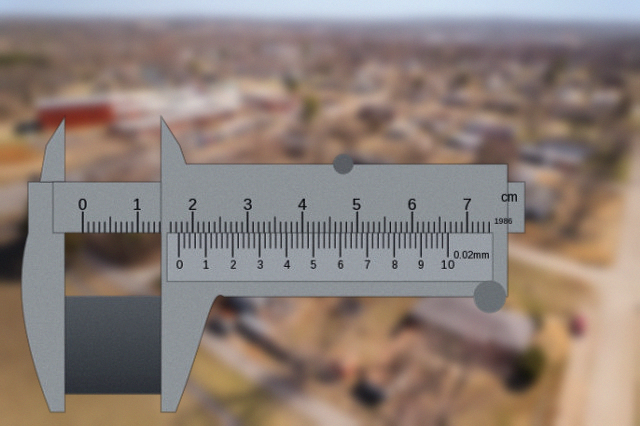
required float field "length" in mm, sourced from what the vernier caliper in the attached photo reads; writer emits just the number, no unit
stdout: 17.5
